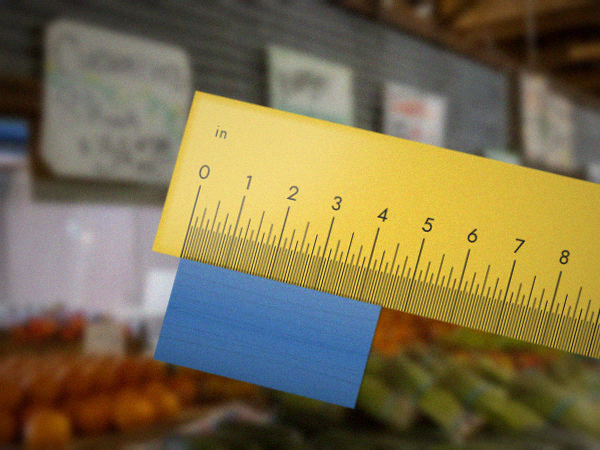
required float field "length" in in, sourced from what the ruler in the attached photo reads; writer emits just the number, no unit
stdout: 4.5
